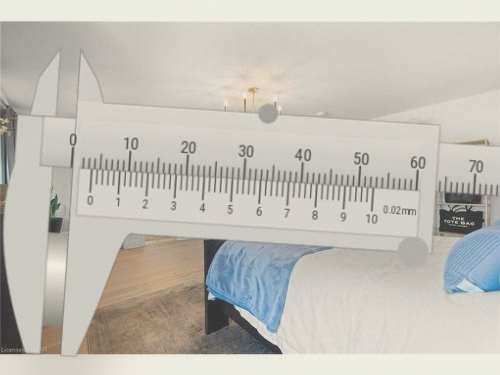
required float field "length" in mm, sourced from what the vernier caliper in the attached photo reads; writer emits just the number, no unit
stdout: 3.5
